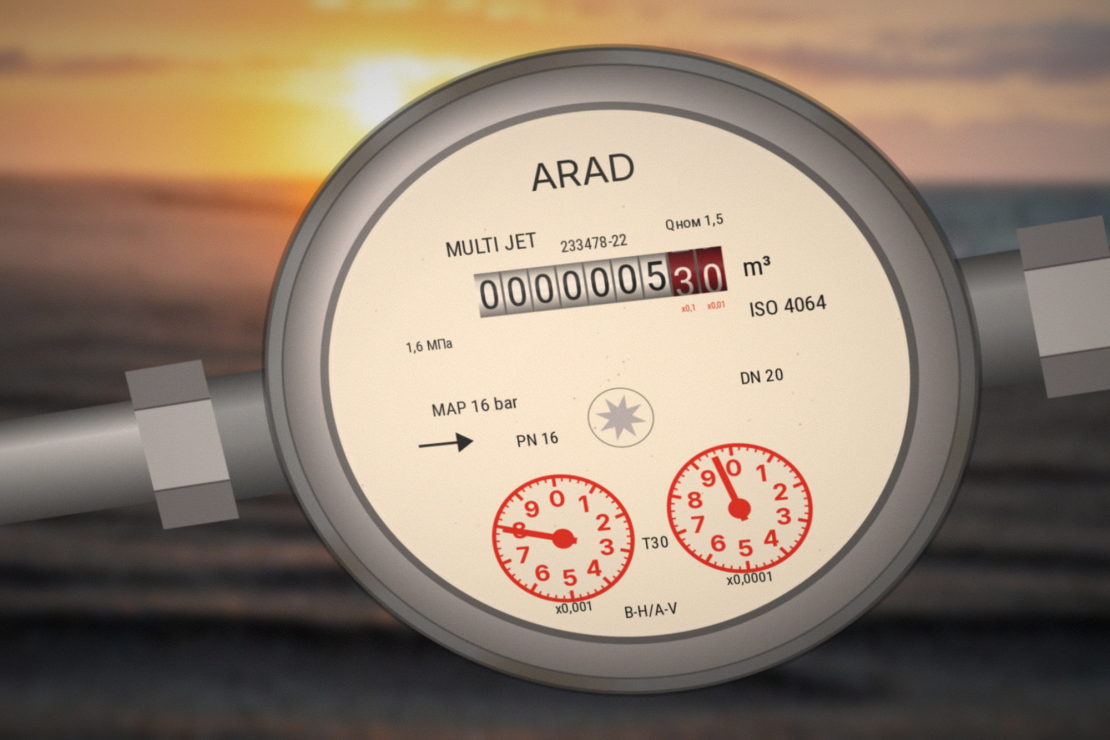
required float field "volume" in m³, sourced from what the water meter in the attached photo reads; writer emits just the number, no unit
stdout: 5.2979
